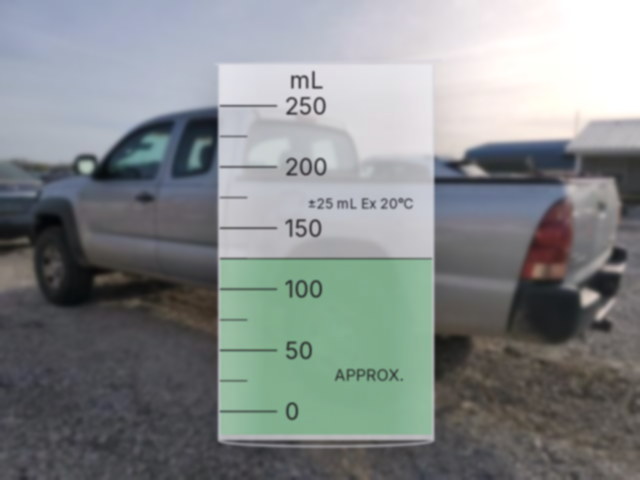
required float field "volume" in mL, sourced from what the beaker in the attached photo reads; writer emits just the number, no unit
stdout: 125
